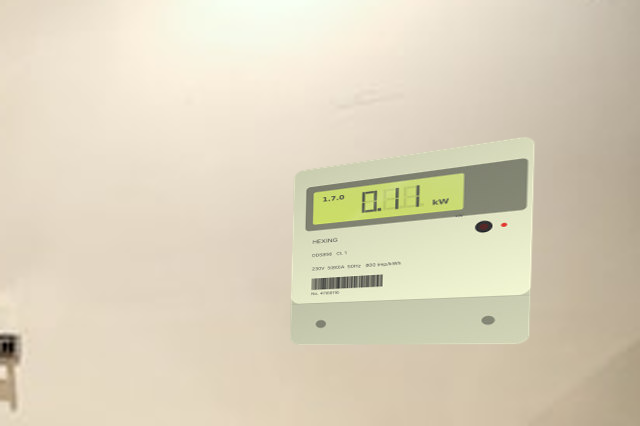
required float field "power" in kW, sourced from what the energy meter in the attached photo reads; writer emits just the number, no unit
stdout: 0.11
